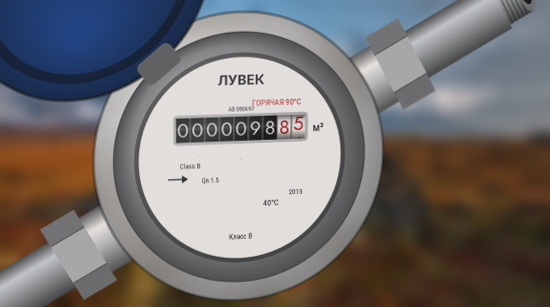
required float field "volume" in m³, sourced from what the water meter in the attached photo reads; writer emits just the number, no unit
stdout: 98.85
